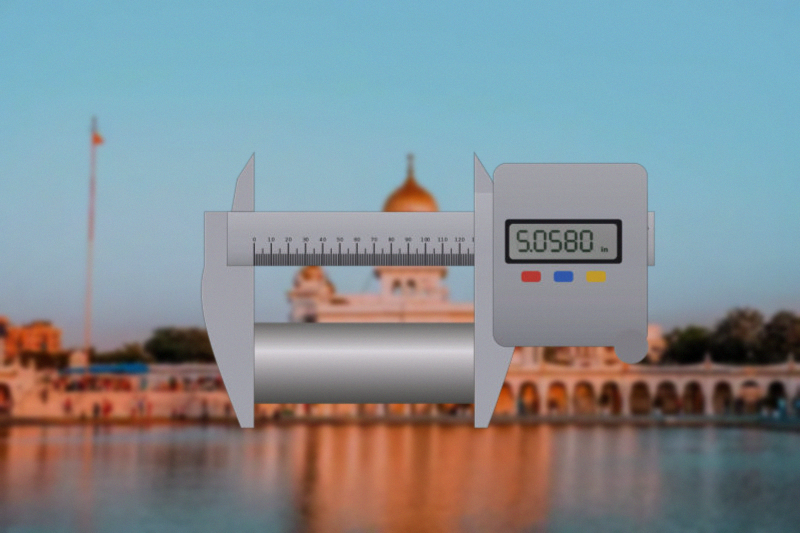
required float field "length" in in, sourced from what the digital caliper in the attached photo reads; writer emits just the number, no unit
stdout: 5.0580
